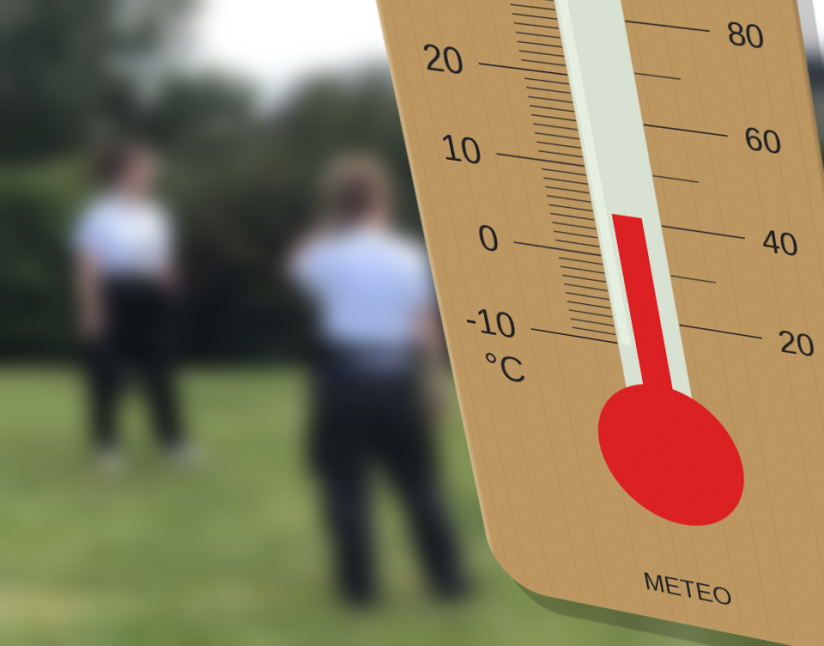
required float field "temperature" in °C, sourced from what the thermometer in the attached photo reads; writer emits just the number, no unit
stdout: 5
